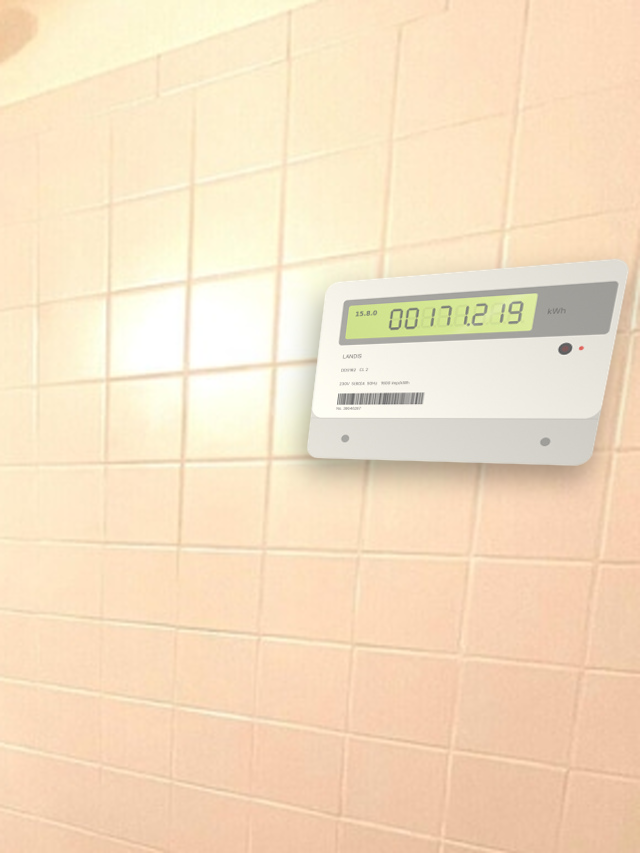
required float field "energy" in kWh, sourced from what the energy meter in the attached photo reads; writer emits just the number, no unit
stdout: 171.219
